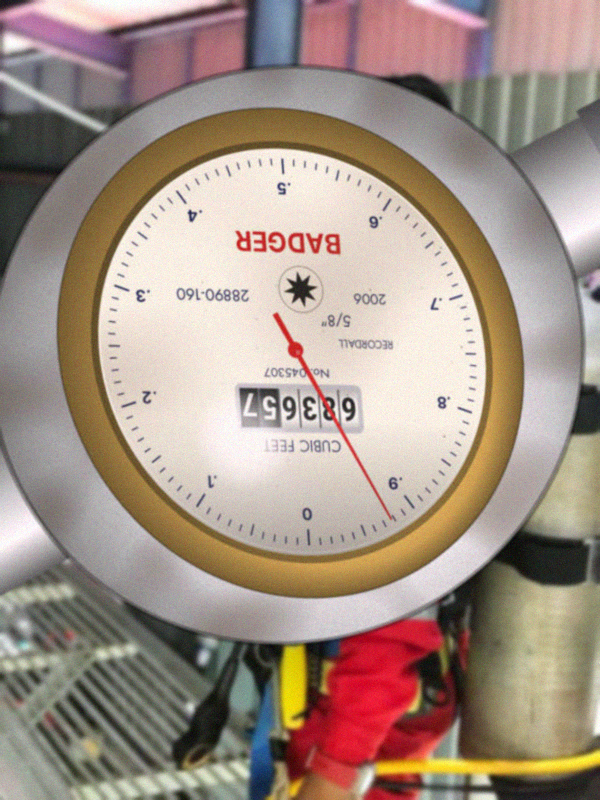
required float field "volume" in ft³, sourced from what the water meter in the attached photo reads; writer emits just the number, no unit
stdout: 683656.92
